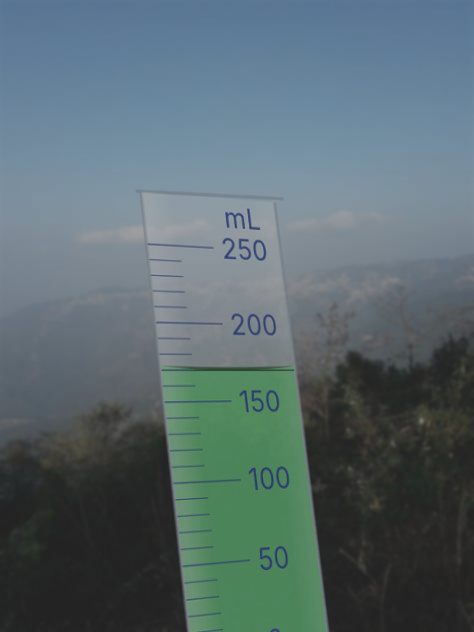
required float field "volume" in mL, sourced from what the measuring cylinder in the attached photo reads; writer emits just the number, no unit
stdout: 170
